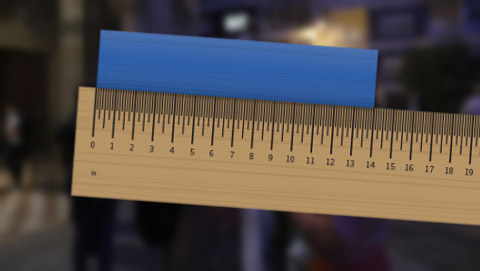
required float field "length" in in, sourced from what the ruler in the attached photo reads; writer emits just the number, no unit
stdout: 14
